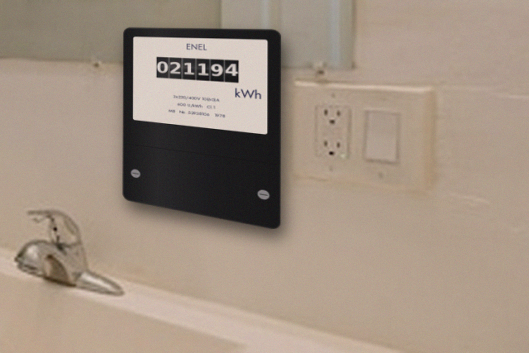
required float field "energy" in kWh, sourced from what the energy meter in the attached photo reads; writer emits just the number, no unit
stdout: 21194
